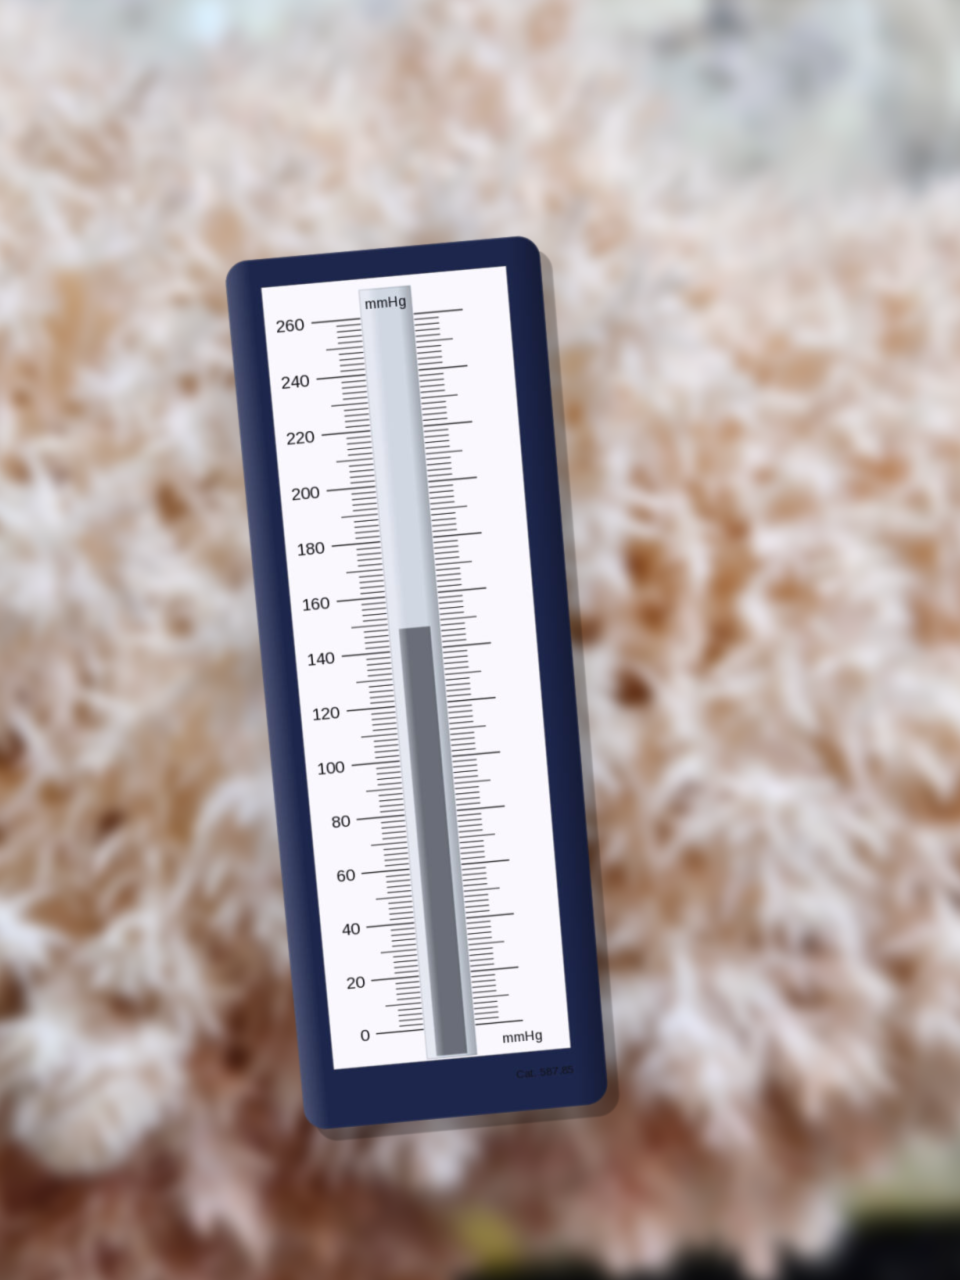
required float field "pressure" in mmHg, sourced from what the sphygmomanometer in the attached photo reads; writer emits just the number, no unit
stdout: 148
